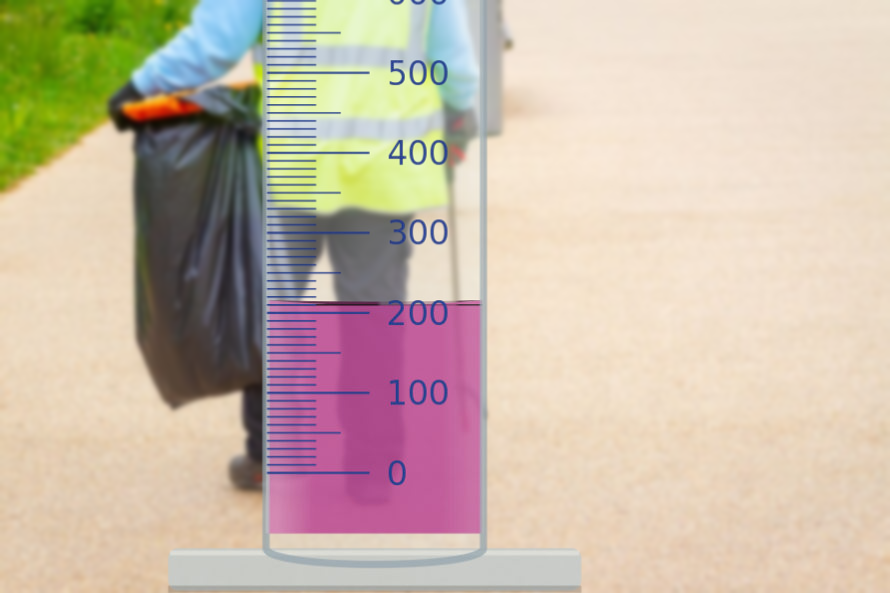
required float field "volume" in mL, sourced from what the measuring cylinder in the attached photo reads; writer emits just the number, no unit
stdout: 210
